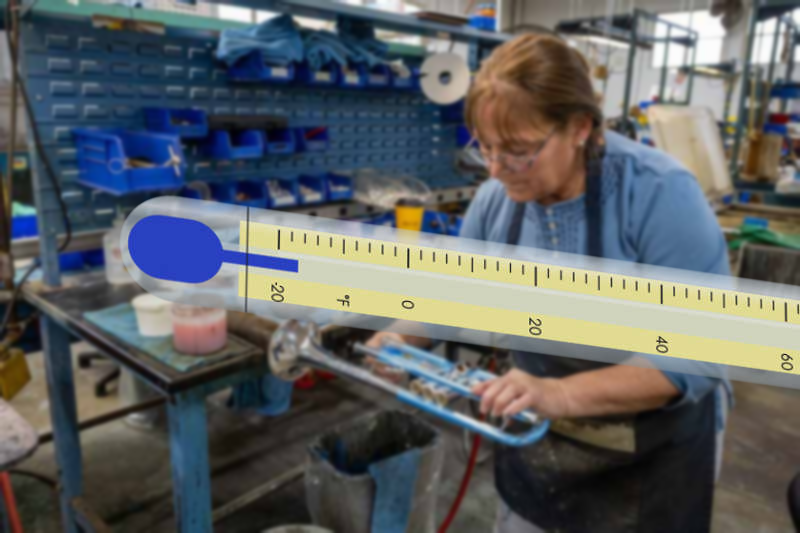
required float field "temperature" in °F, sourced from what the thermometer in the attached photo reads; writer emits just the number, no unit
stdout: -17
